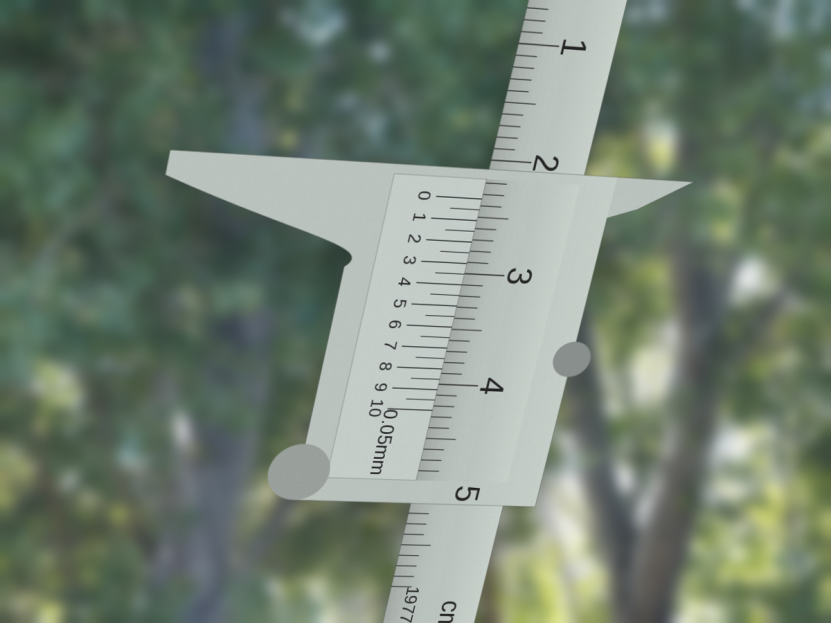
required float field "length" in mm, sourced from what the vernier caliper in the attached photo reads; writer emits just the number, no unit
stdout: 23.4
